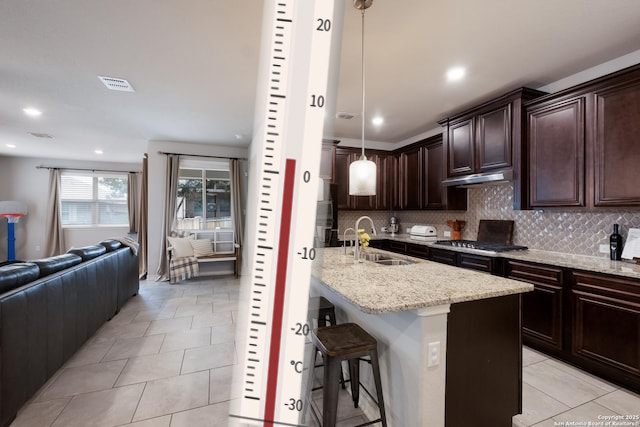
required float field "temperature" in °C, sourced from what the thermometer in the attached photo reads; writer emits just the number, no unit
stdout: 2
